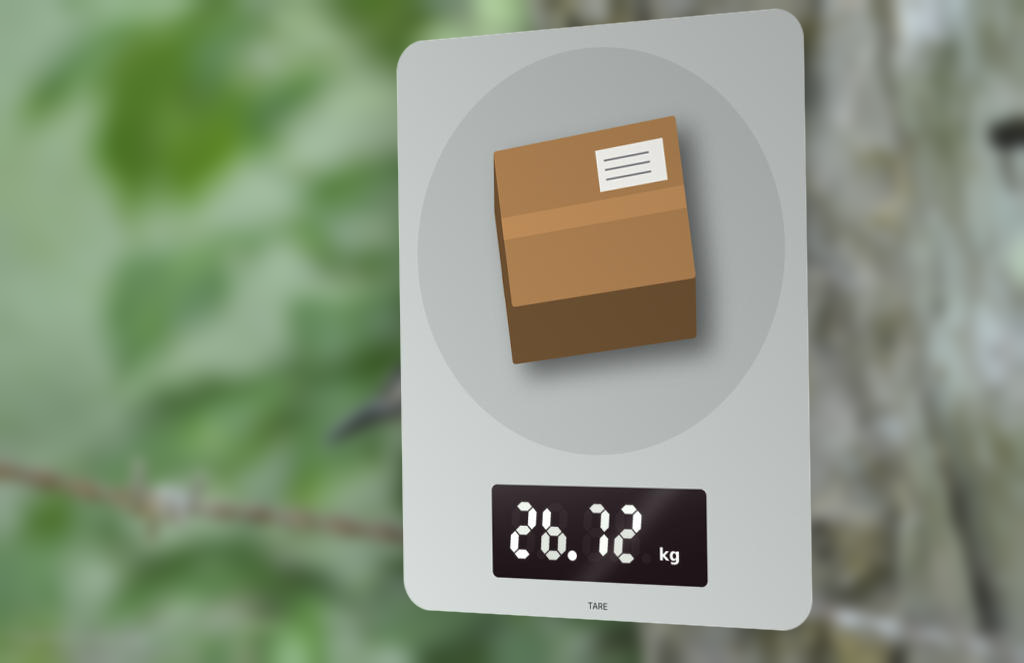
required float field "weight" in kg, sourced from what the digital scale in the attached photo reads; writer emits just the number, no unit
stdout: 26.72
